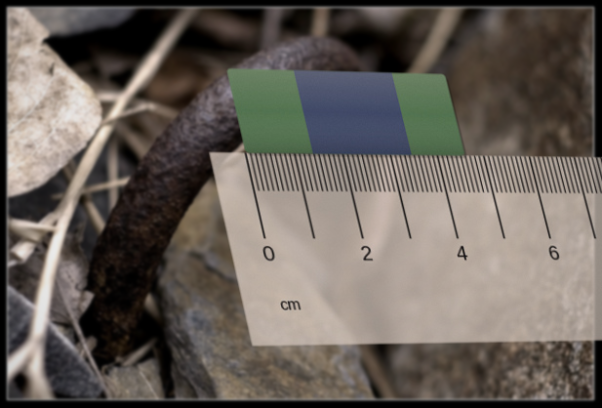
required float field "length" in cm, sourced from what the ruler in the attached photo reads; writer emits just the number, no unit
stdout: 4.6
